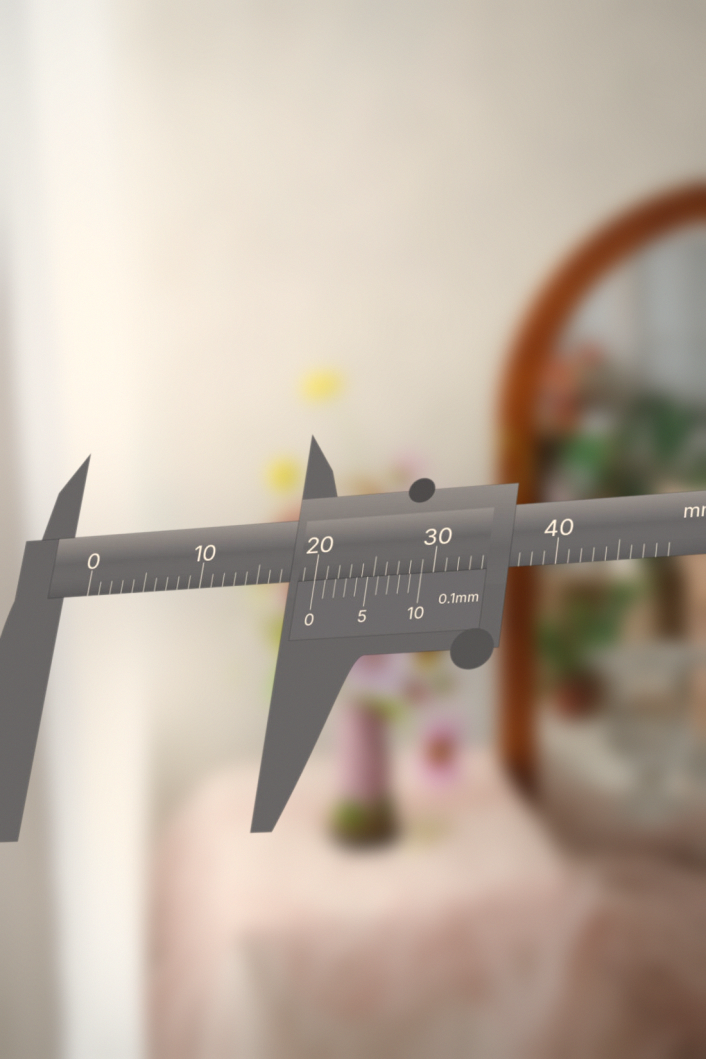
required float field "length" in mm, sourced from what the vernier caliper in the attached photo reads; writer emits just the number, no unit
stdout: 20.0
